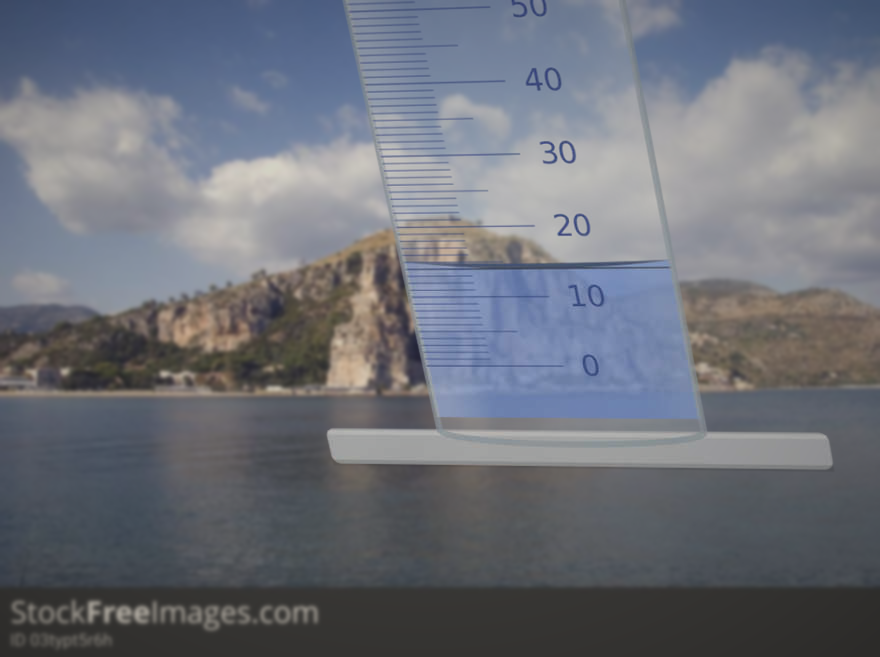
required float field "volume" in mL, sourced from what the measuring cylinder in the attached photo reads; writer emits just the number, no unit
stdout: 14
